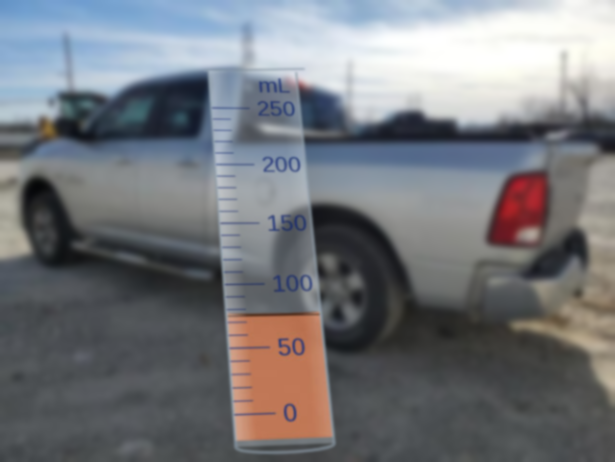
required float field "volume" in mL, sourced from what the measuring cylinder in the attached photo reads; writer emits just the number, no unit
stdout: 75
